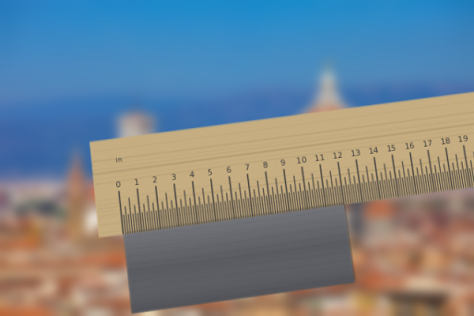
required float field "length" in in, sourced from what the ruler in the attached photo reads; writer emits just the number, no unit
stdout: 12
